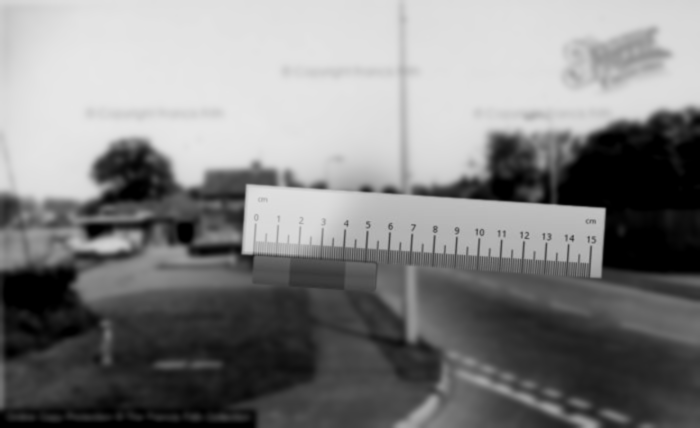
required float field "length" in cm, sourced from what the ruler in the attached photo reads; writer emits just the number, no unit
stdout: 5.5
